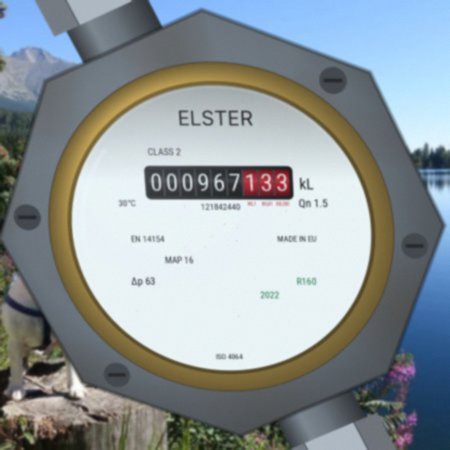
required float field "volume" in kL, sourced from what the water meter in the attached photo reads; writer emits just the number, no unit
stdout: 967.133
